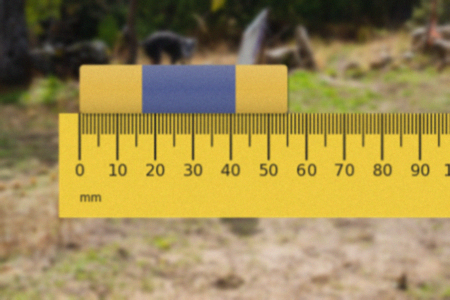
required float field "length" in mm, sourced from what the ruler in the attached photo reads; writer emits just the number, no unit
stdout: 55
